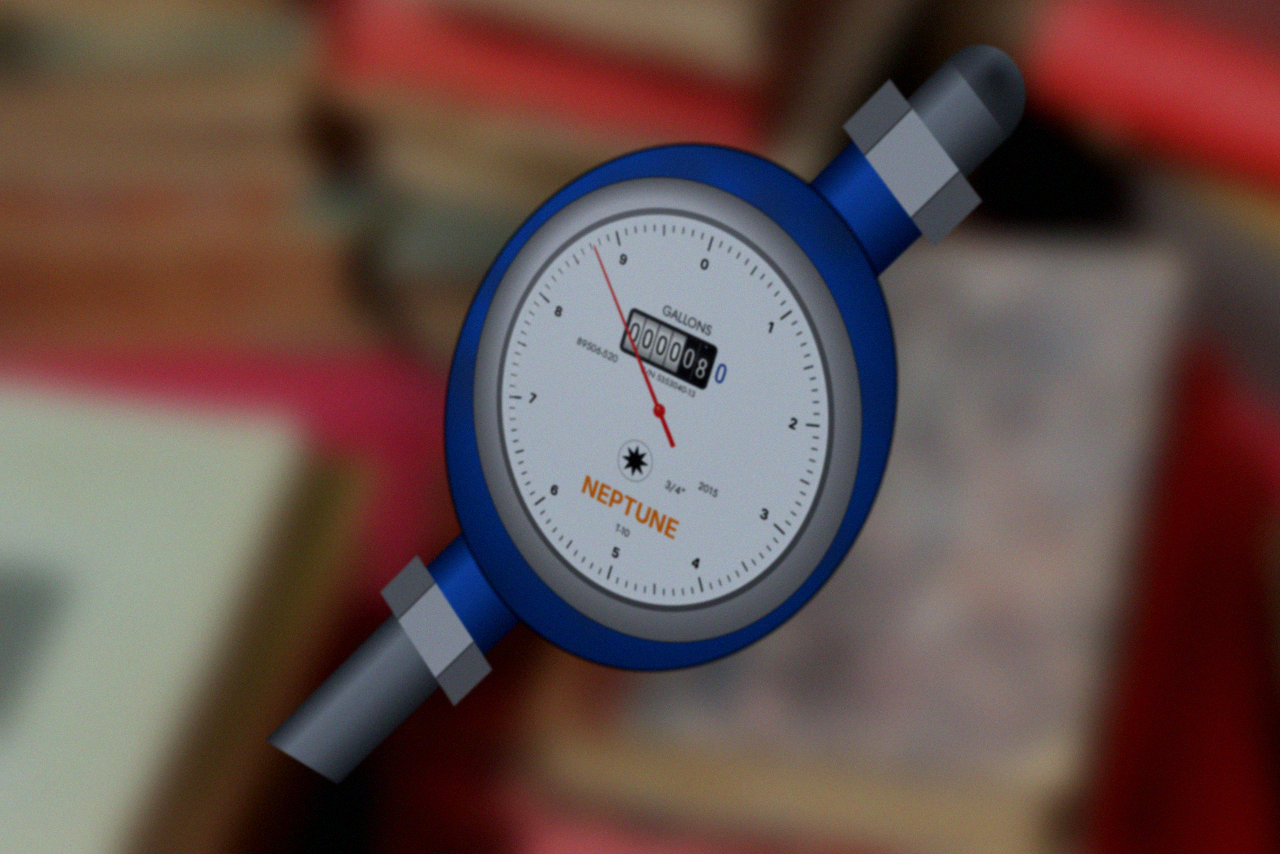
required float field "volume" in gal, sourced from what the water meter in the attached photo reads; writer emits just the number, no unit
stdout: 78.7
